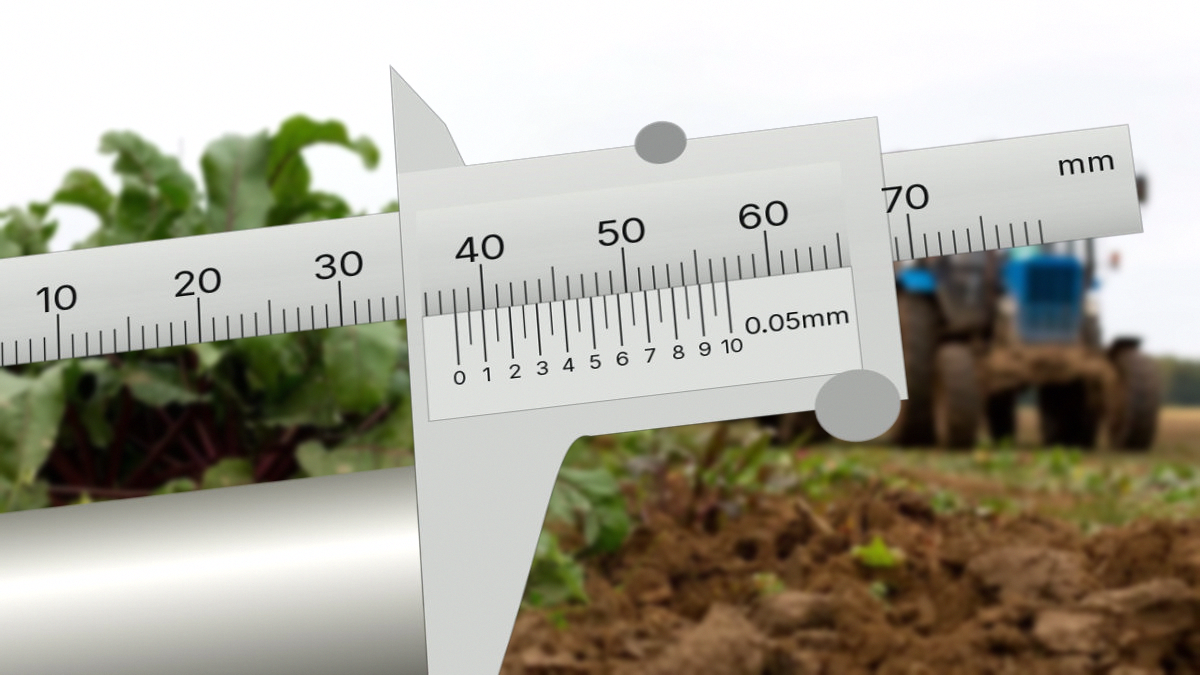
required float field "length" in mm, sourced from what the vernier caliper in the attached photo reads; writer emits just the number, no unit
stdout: 38.0
